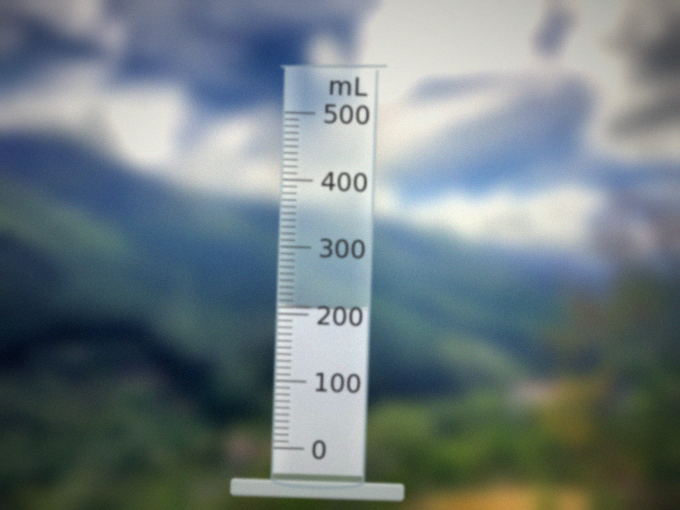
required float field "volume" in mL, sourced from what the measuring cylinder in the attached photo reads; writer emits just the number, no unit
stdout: 210
